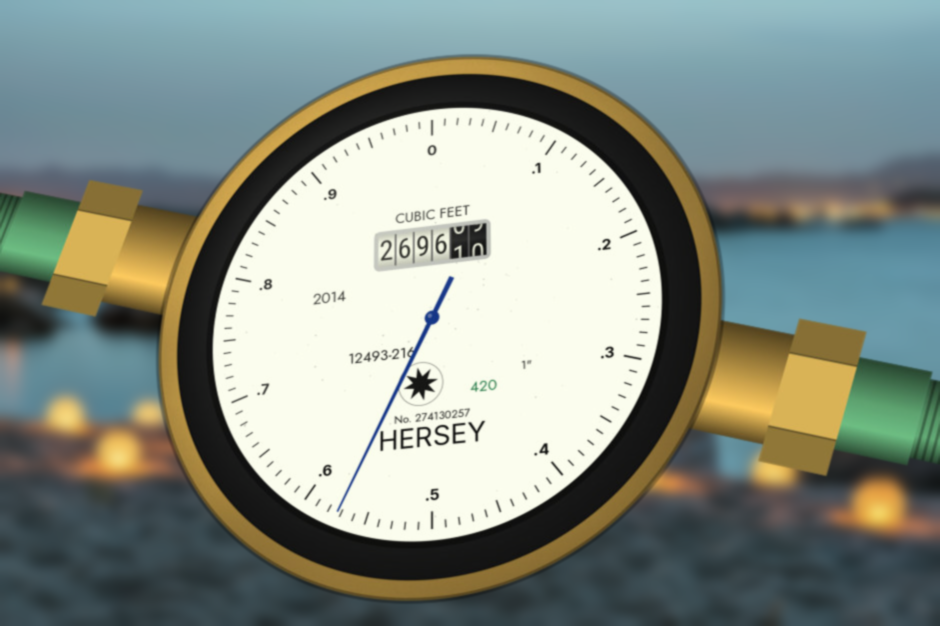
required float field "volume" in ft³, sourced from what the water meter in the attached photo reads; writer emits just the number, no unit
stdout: 269609.57
